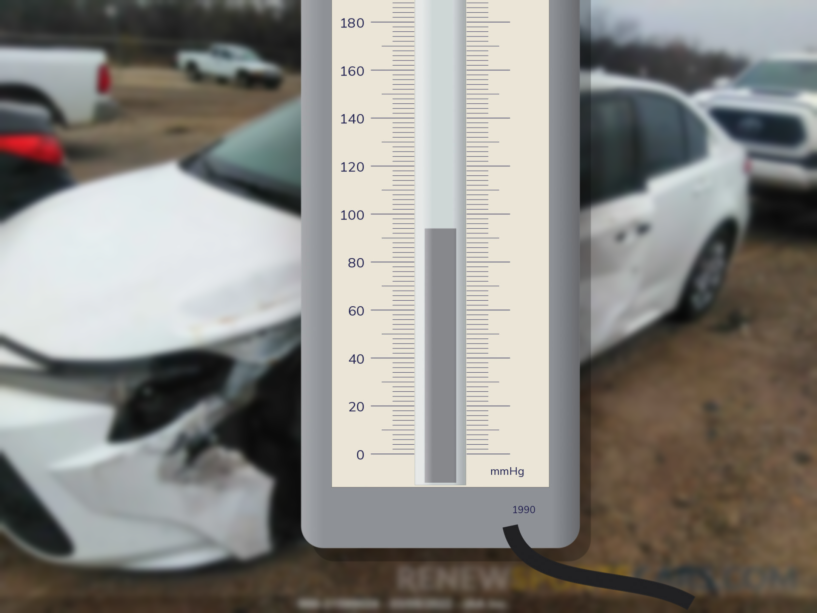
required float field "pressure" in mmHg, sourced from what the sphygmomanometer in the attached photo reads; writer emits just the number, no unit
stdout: 94
